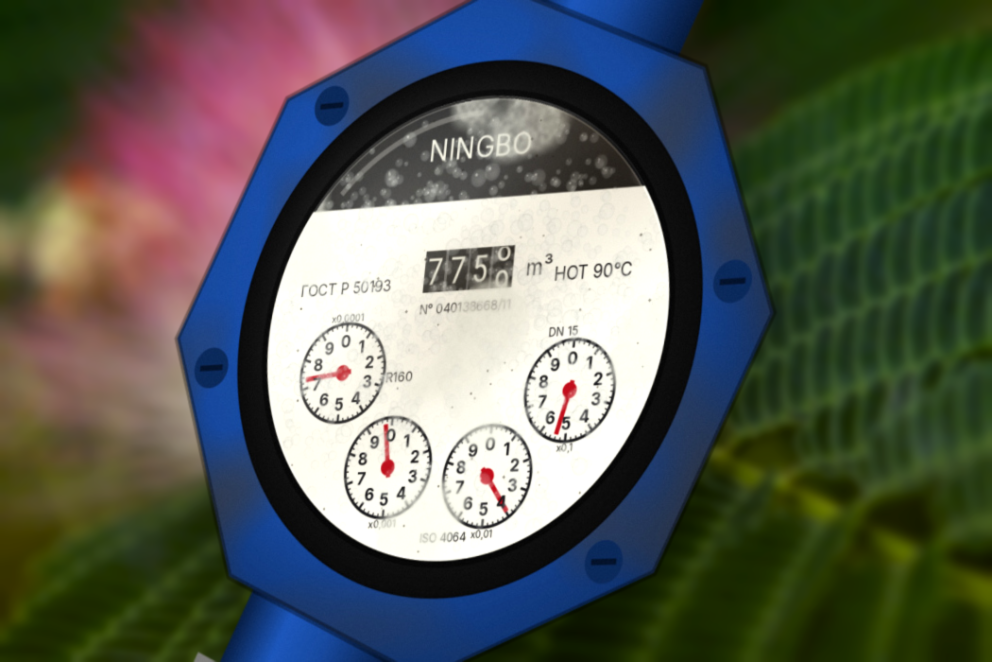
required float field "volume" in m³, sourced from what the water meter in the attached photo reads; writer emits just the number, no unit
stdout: 7758.5397
